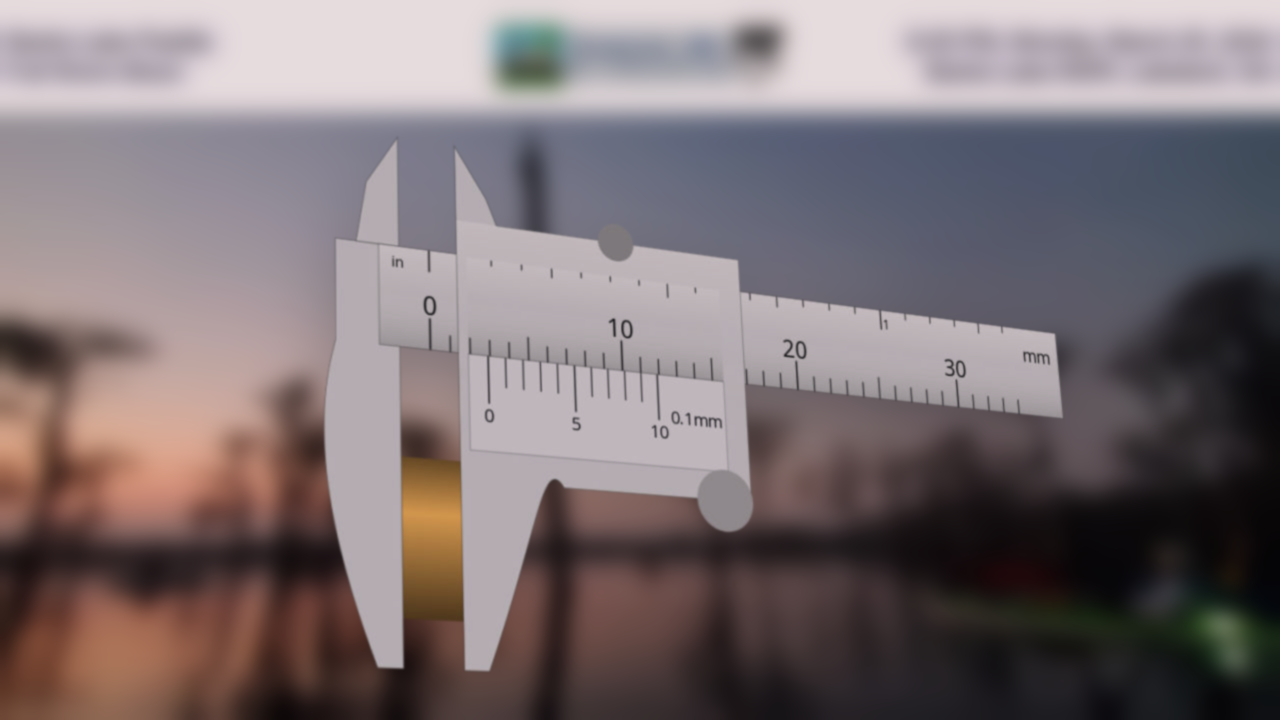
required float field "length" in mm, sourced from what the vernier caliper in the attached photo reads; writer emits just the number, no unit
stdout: 2.9
